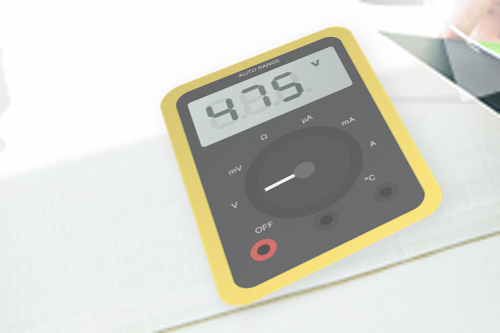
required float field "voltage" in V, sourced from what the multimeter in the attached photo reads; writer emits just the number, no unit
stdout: 475
